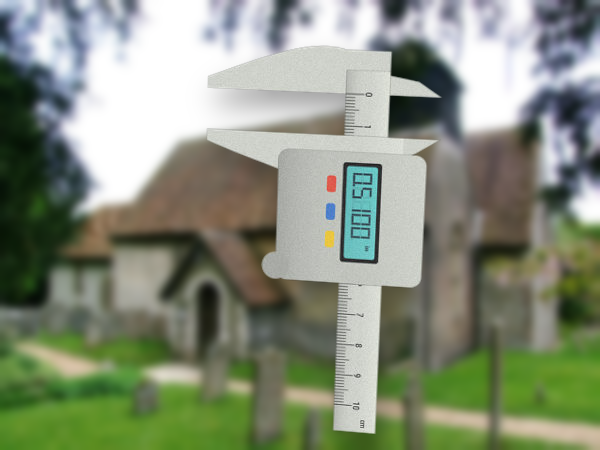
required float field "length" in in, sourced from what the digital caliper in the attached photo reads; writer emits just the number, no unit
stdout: 0.5100
